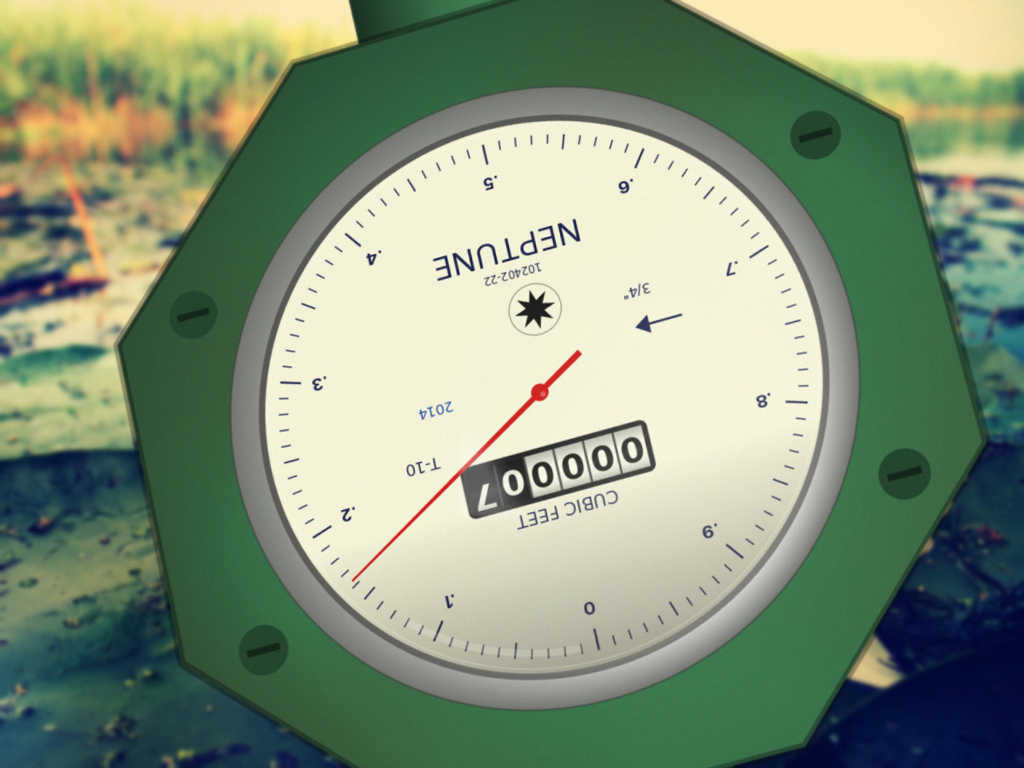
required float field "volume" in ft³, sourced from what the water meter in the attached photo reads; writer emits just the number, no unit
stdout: 7.16
